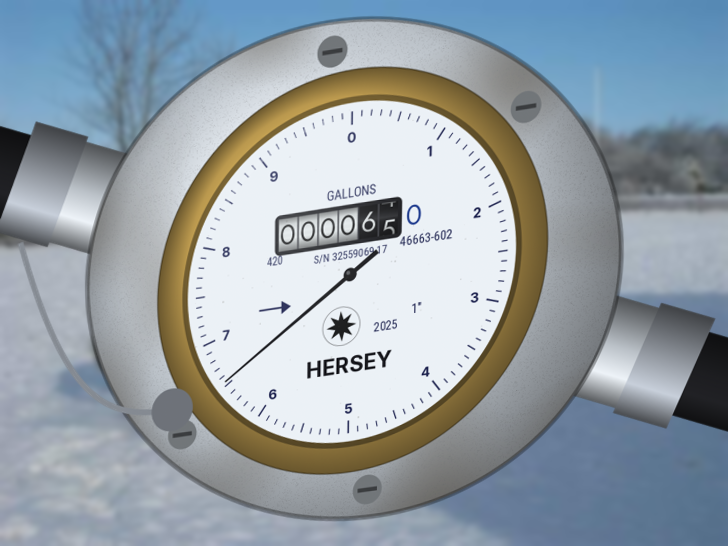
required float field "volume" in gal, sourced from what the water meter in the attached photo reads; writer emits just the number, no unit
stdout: 646.5
